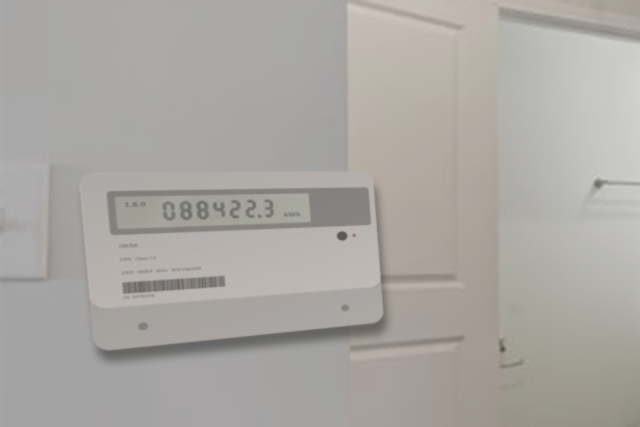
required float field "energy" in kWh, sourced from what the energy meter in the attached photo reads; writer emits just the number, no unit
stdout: 88422.3
